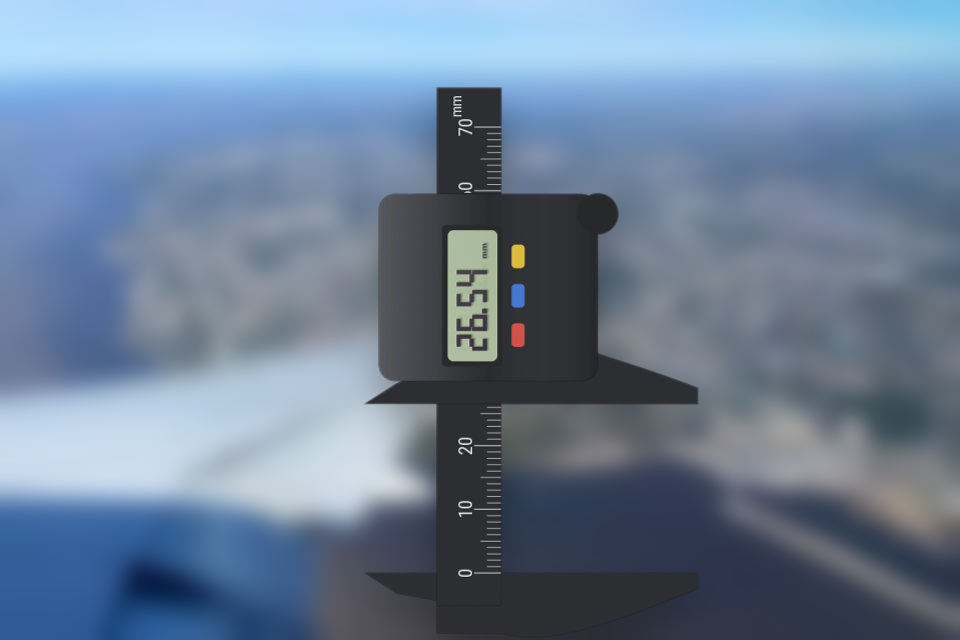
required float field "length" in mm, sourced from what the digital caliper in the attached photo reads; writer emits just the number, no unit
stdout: 26.54
